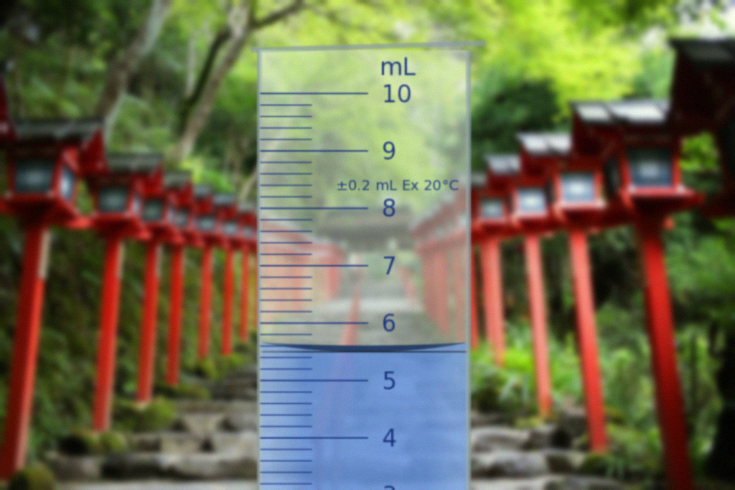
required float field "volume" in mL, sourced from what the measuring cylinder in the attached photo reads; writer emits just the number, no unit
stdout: 5.5
